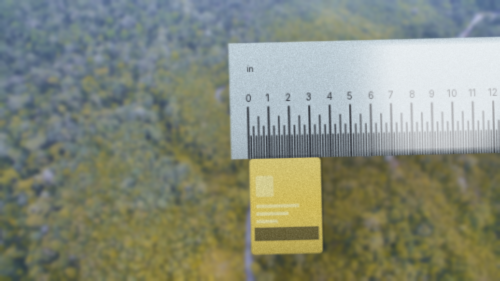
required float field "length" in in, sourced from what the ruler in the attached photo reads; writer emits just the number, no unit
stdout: 3.5
